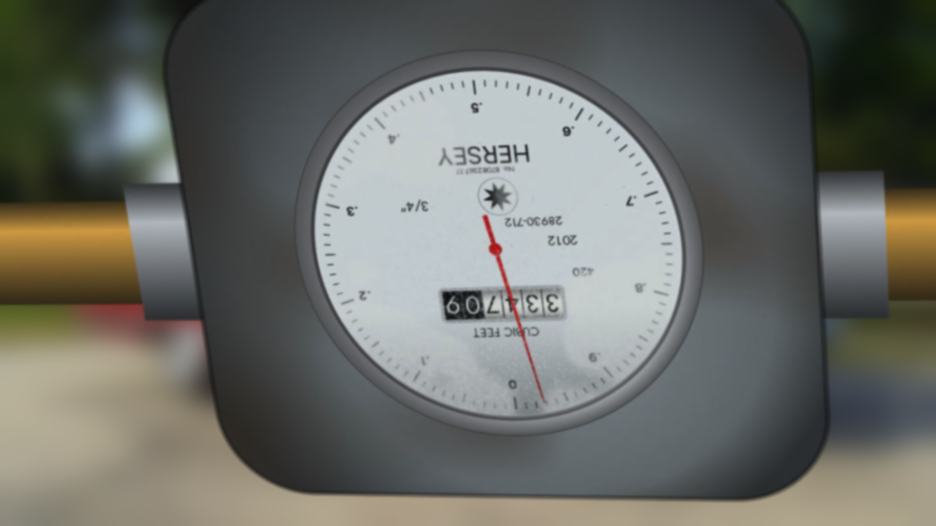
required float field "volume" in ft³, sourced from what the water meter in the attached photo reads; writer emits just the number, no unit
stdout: 334708.97
